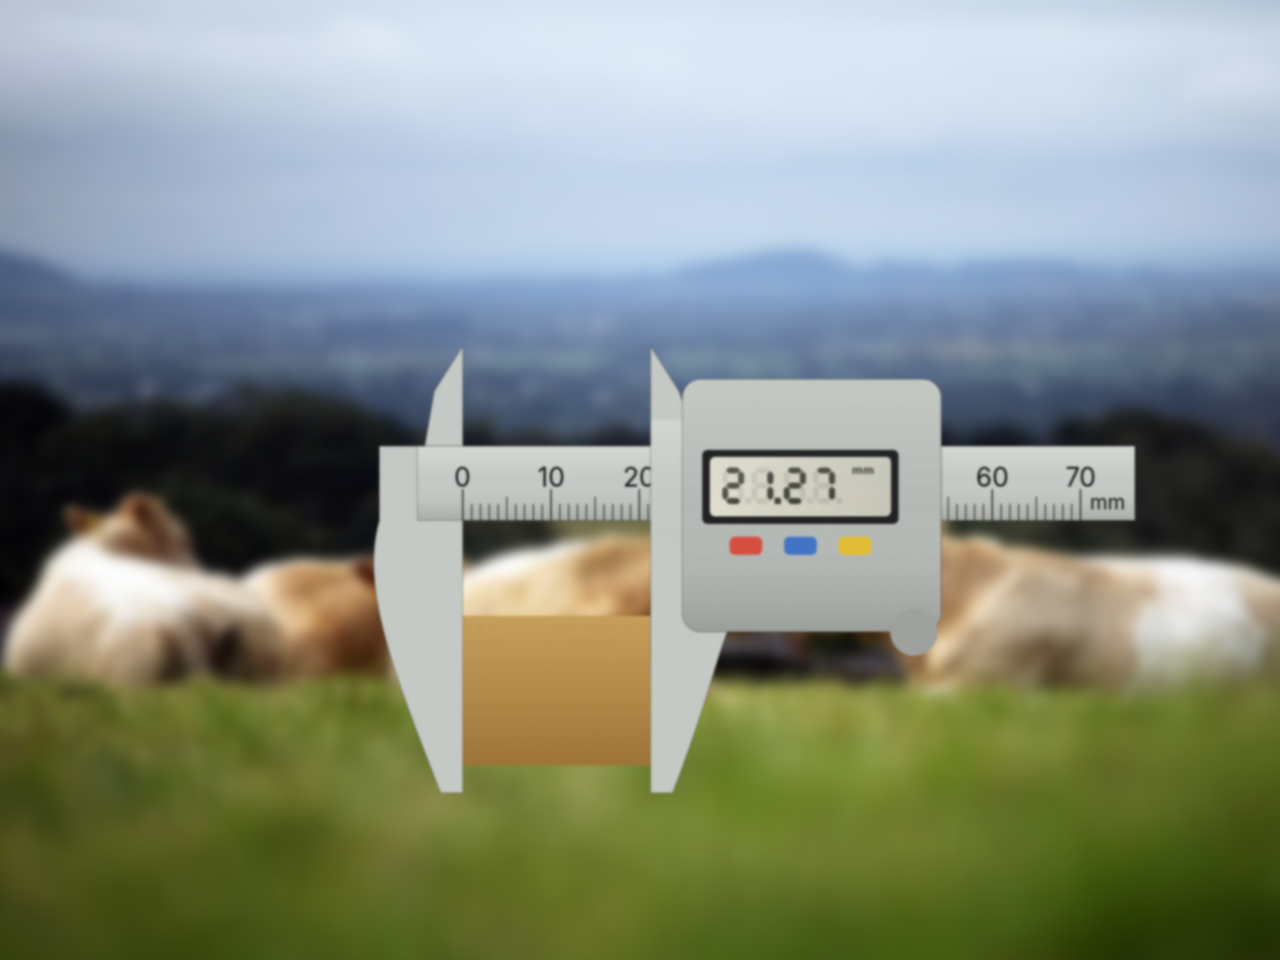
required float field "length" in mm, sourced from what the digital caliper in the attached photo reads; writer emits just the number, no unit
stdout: 21.27
